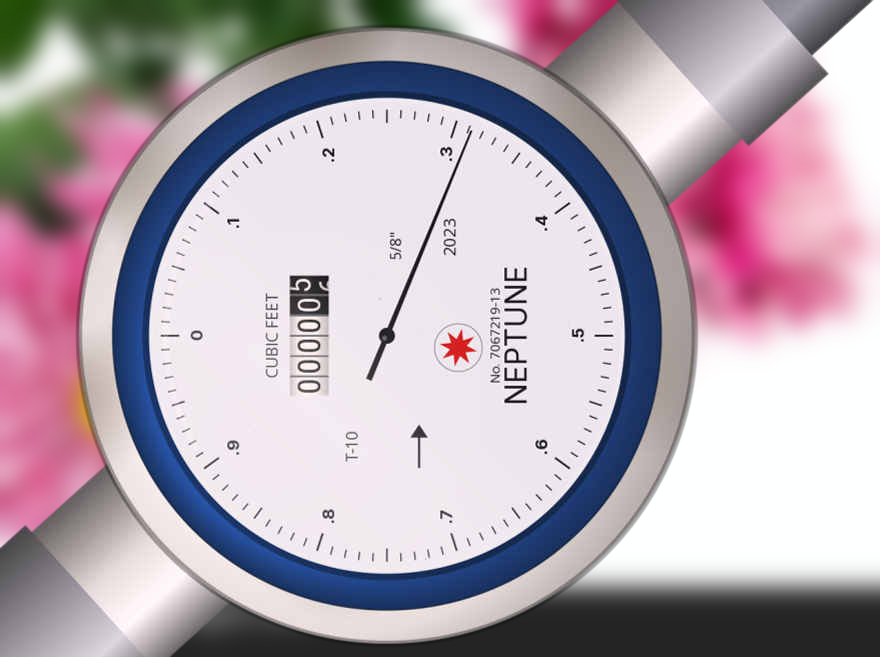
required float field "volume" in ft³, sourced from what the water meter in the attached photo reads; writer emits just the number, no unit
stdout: 5.31
